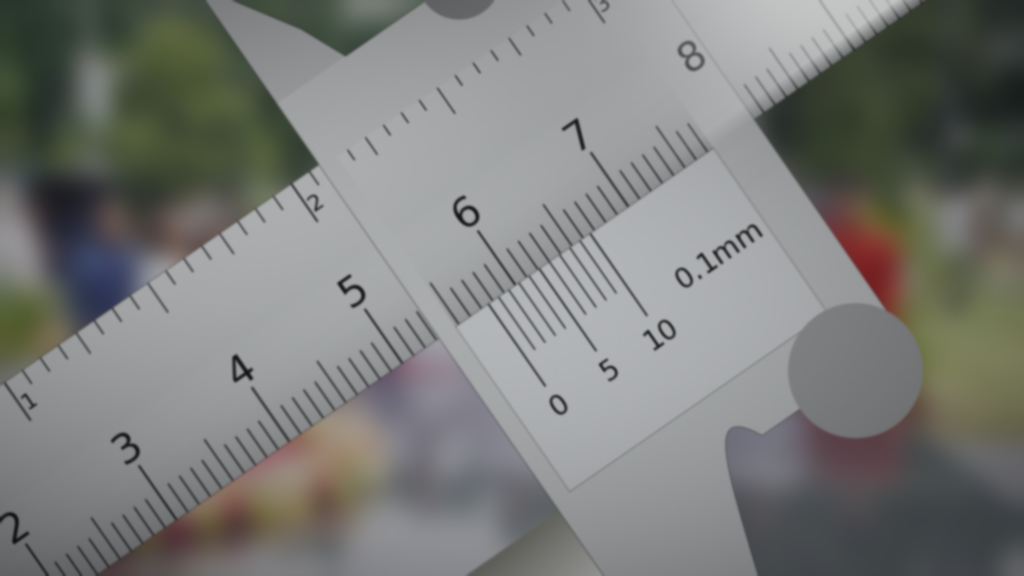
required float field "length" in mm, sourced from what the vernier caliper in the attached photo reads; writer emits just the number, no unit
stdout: 57.6
